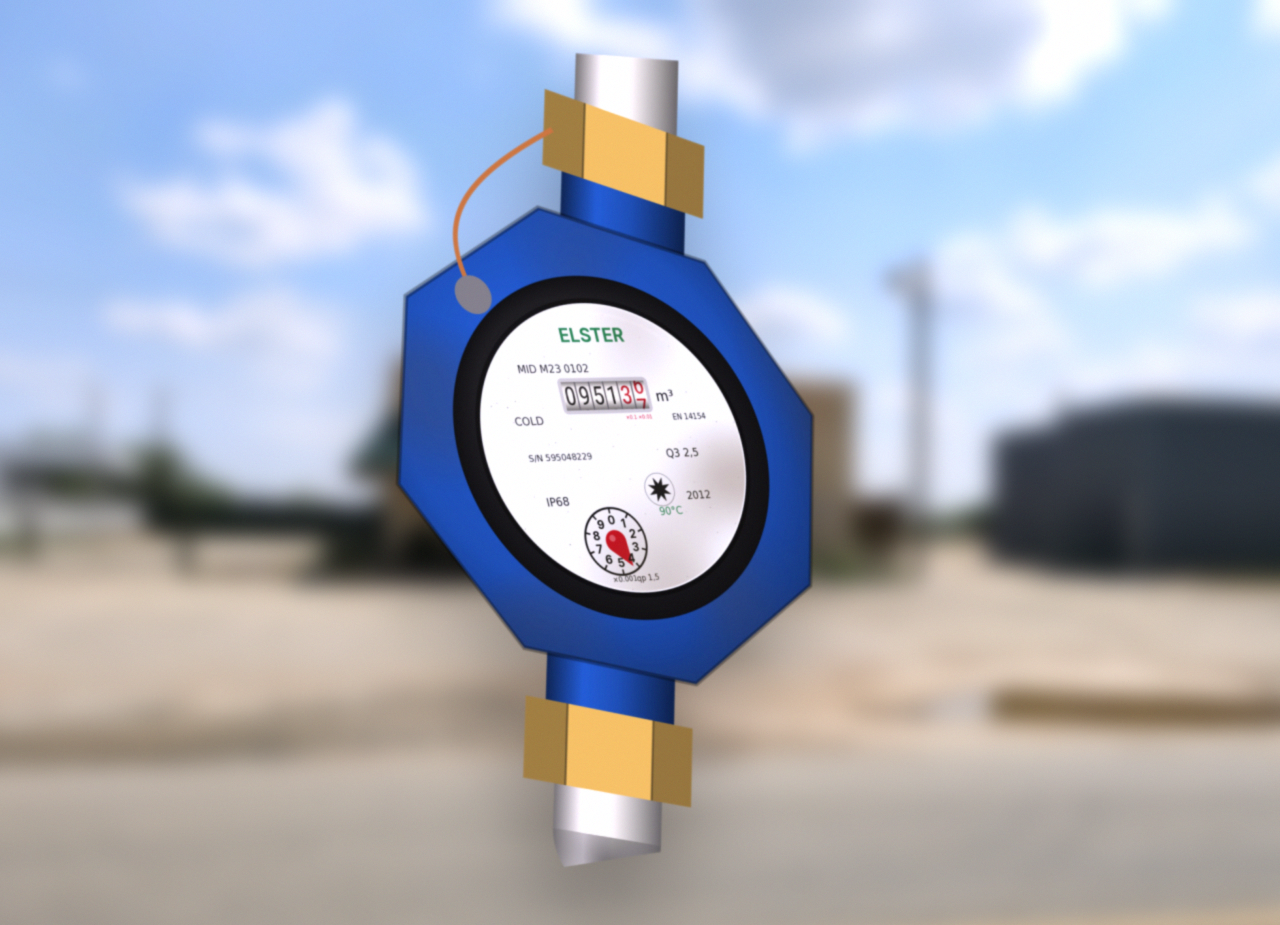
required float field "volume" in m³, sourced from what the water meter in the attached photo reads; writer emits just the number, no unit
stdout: 951.364
